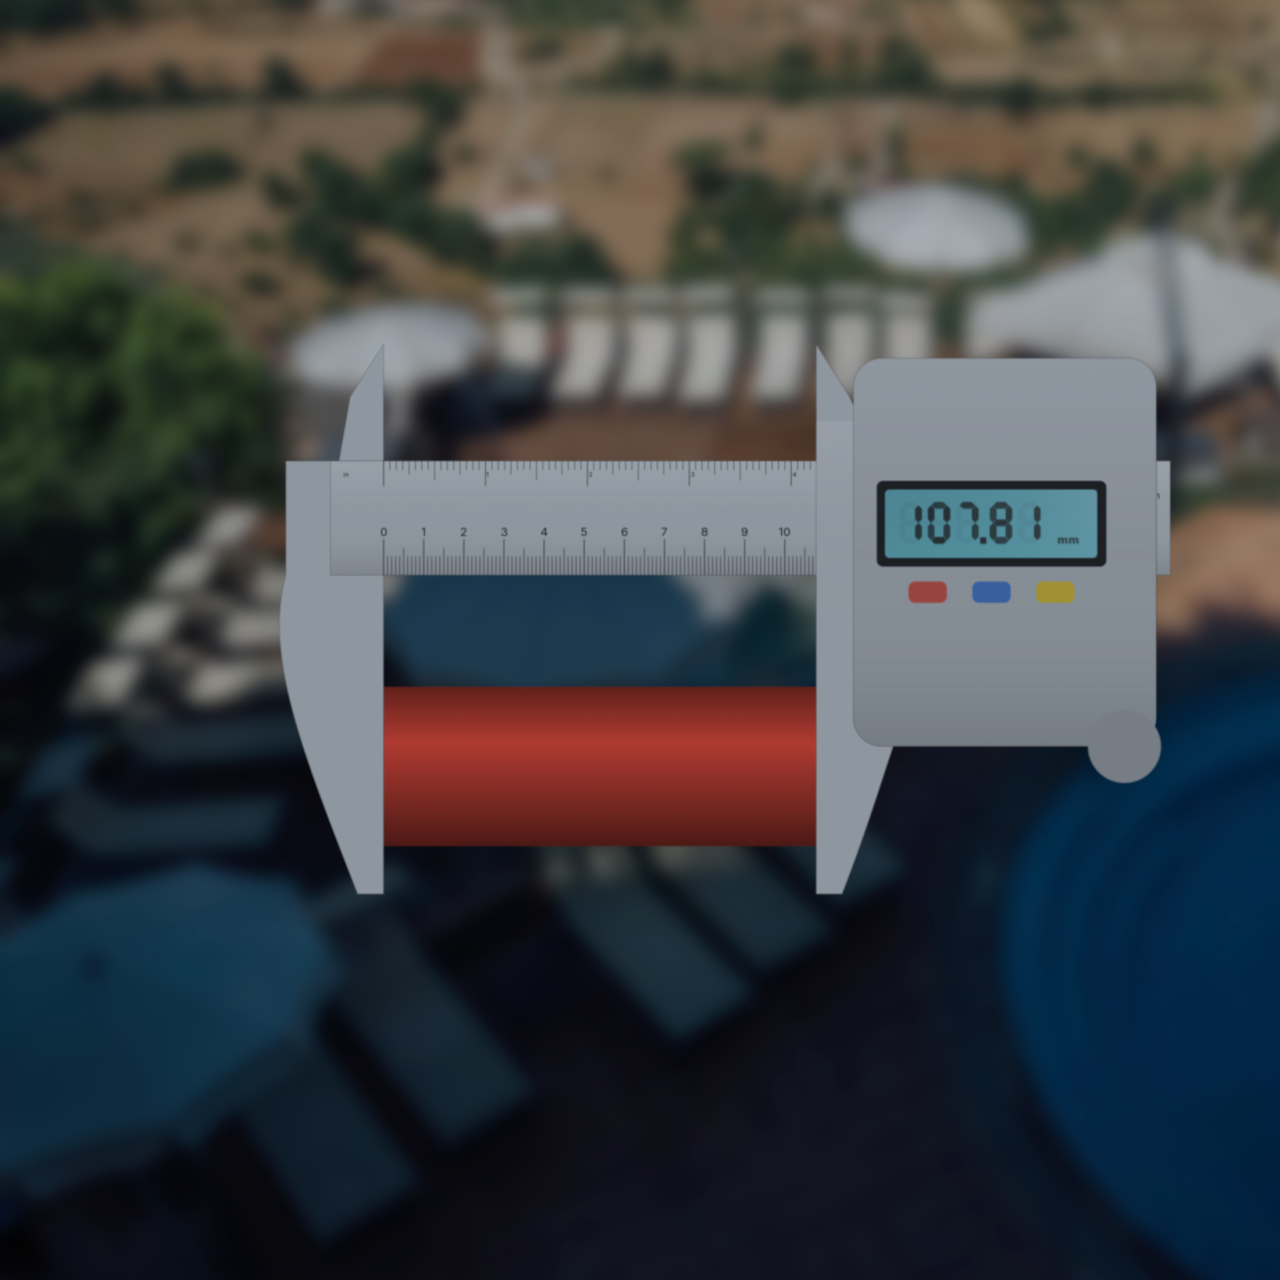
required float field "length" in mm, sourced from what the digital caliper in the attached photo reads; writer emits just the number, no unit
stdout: 107.81
